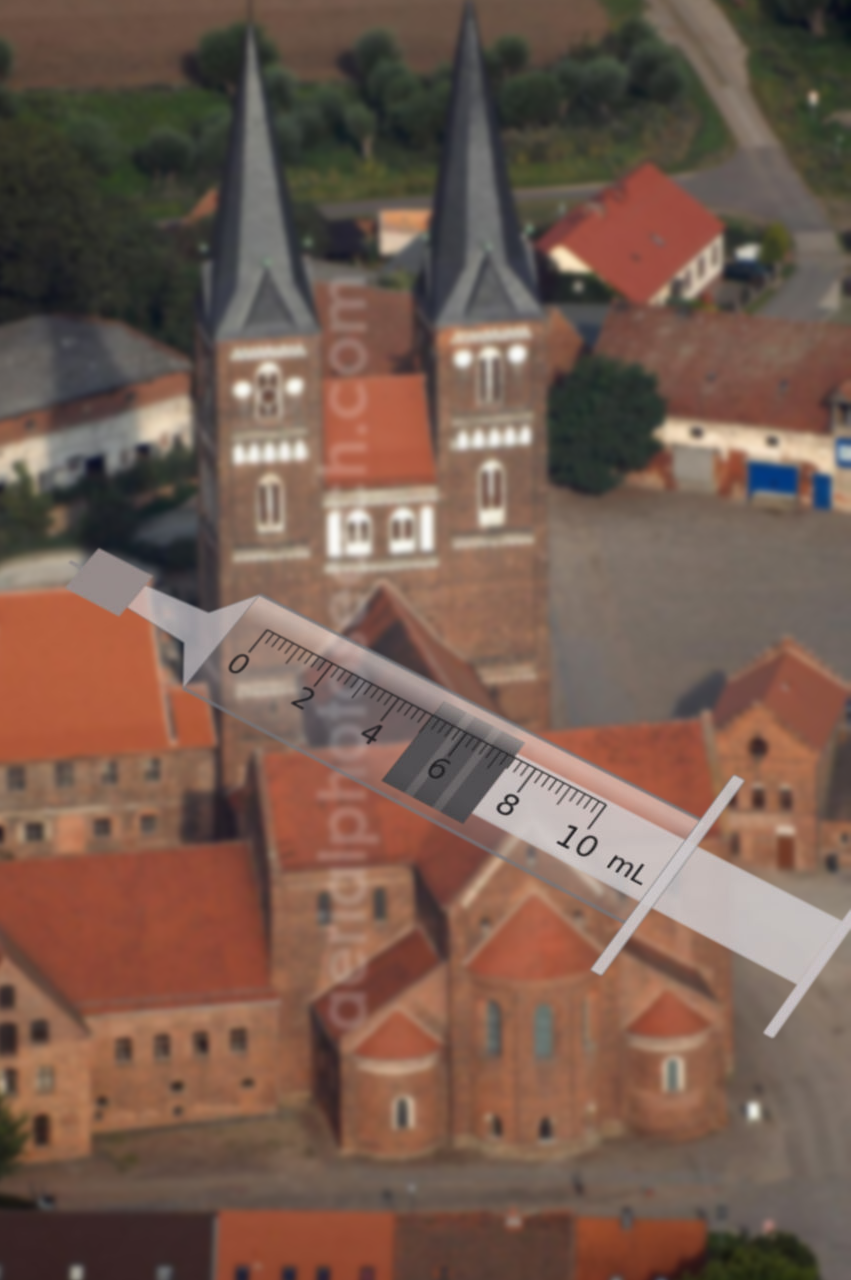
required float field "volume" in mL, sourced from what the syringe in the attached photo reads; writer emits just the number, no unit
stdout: 5
